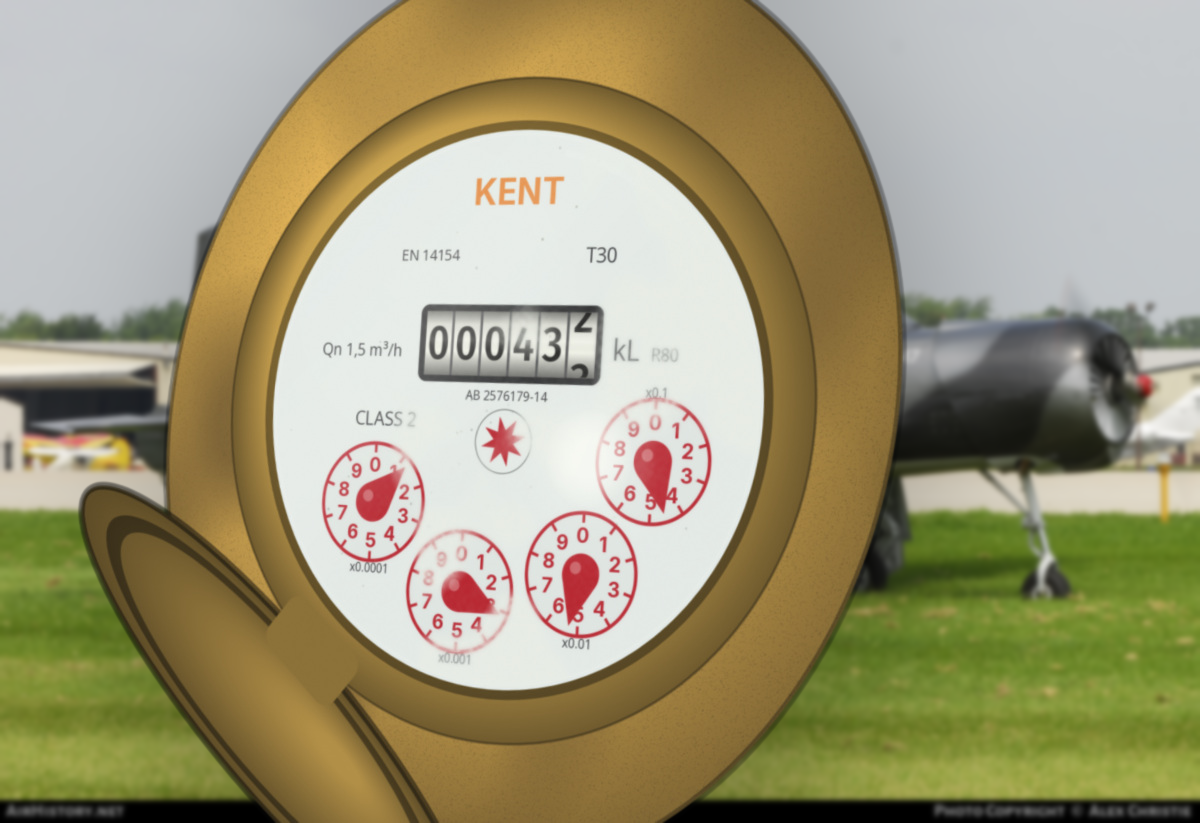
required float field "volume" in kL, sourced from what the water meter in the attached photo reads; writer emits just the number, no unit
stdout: 432.4531
